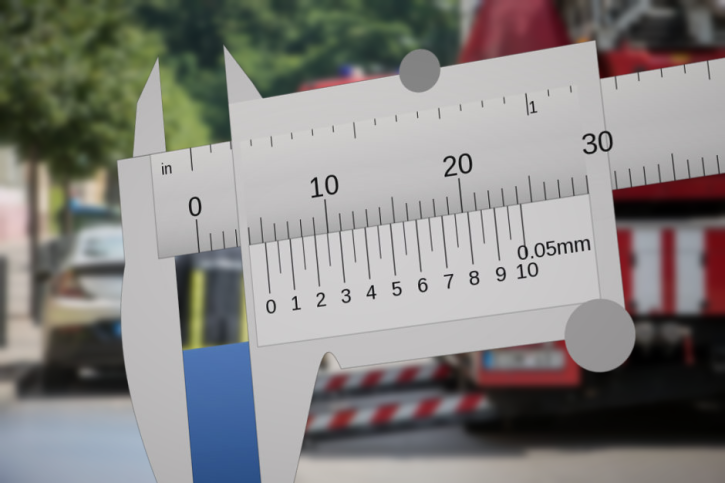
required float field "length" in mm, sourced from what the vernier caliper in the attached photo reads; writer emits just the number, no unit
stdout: 5.2
